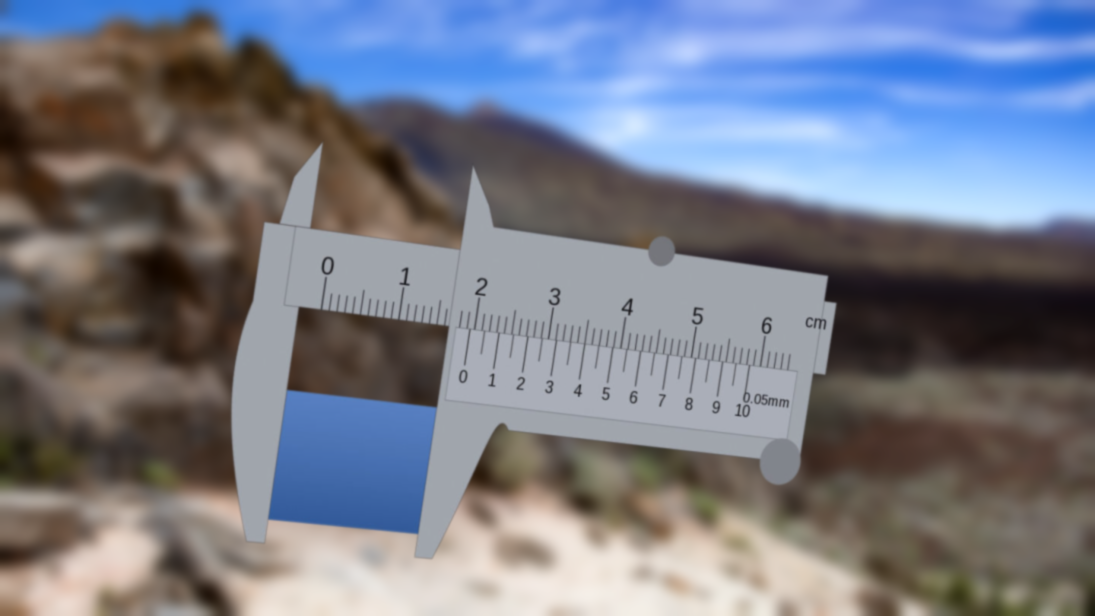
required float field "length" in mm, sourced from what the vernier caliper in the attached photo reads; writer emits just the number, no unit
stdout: 19.4
